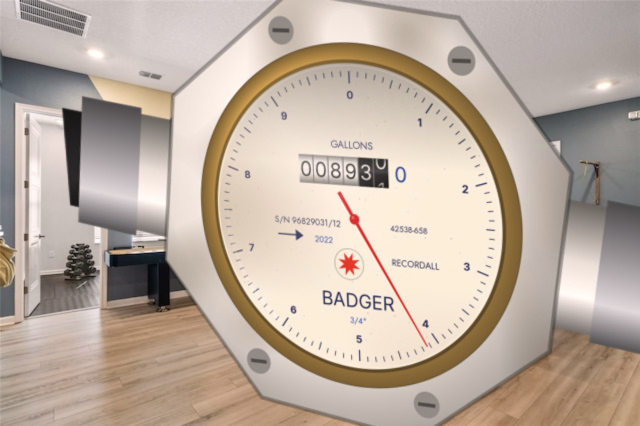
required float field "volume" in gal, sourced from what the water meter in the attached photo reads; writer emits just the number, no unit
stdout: 89304.1
